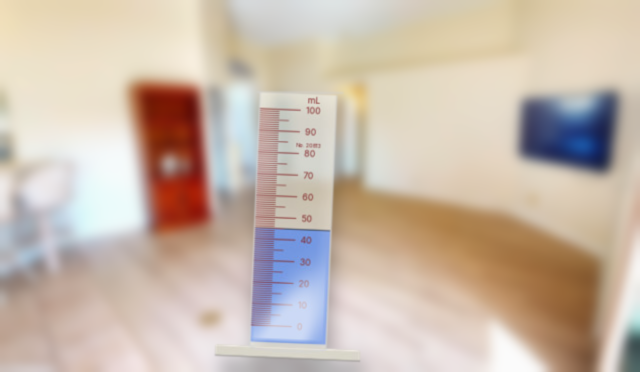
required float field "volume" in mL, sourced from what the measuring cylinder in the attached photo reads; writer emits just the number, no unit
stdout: 45
